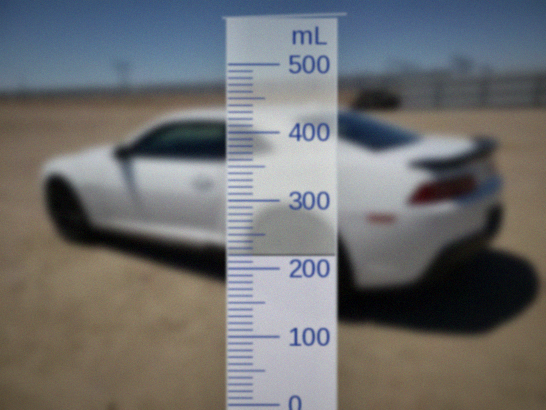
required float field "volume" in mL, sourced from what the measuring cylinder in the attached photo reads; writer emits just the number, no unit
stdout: 220
